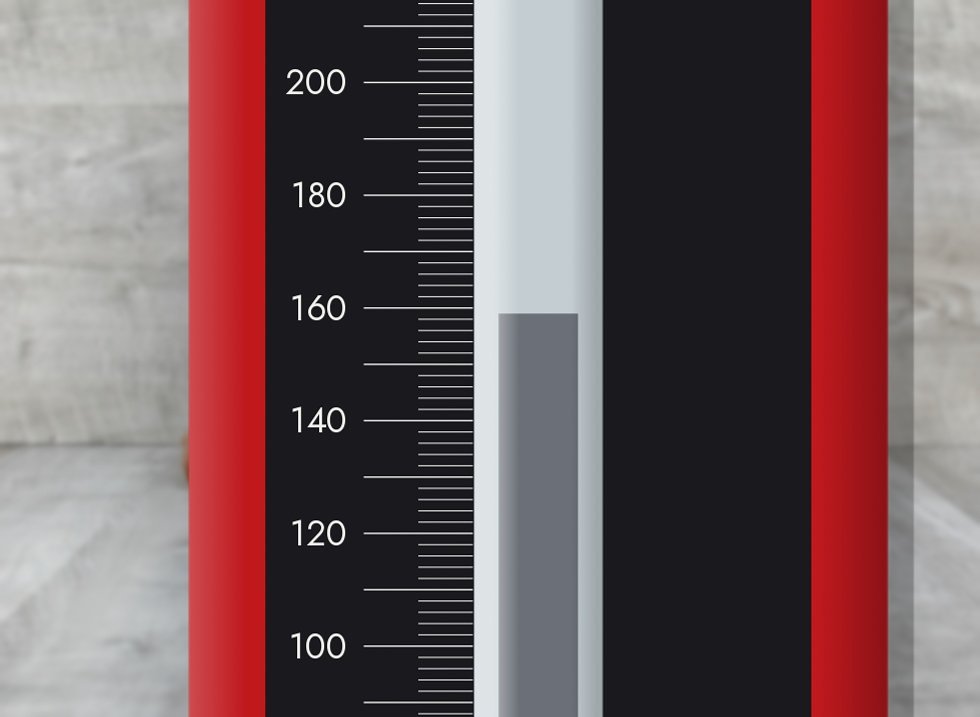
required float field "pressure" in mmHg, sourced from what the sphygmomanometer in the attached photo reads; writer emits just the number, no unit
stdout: 159
